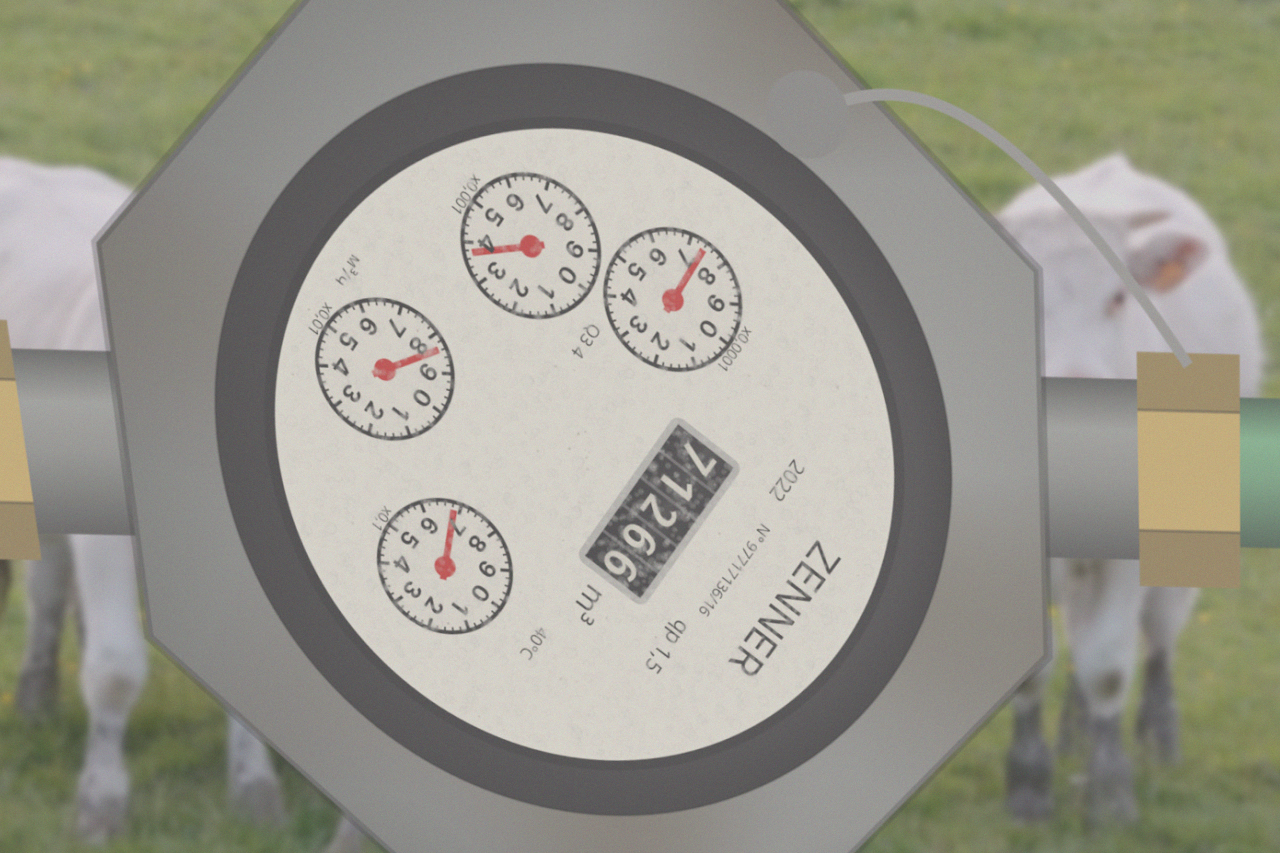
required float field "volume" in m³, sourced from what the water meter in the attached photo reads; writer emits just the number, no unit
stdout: 71266.6837
